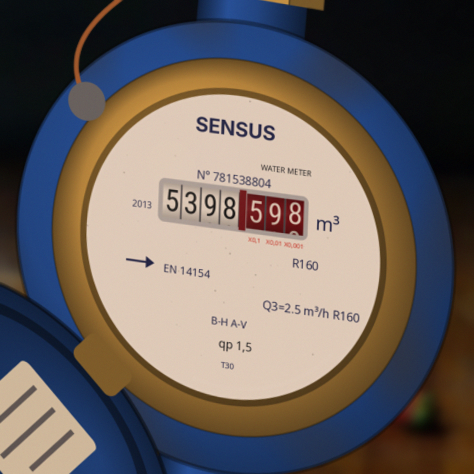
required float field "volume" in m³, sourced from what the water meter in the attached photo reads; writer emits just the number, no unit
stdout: 5398.598
